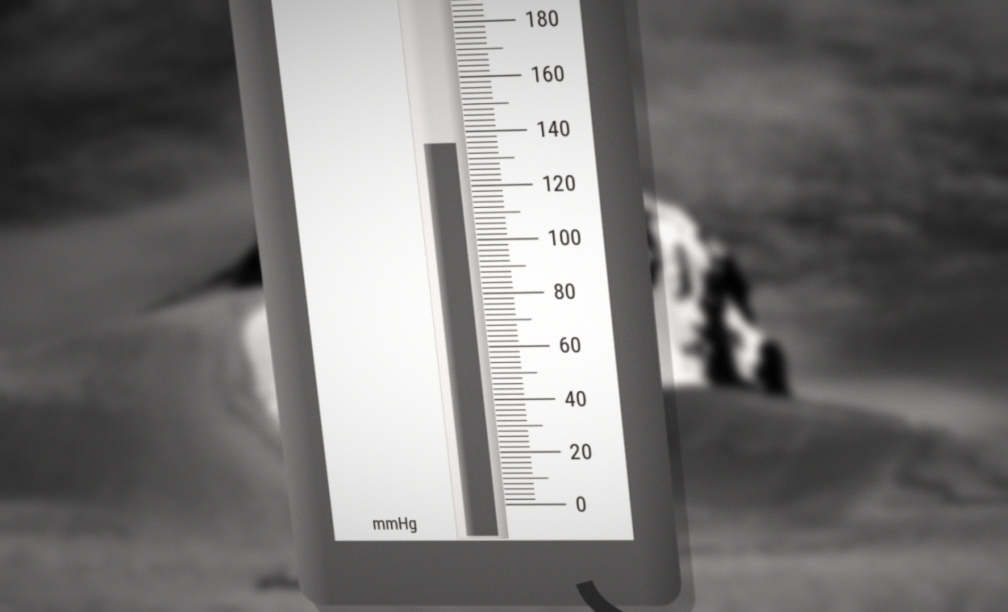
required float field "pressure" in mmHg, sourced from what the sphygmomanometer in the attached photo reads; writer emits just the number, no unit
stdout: 136
